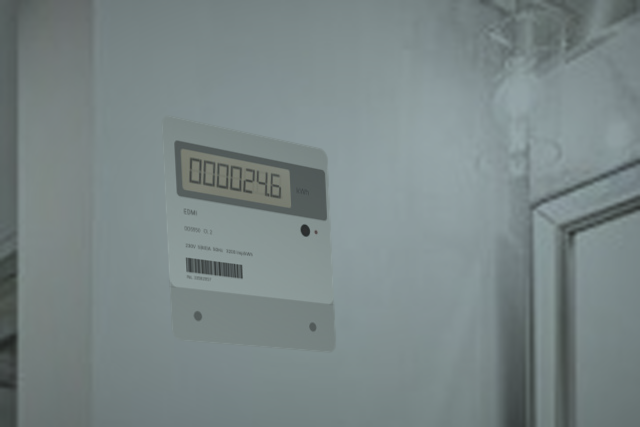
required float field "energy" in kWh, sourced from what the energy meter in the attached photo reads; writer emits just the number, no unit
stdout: 24.6
